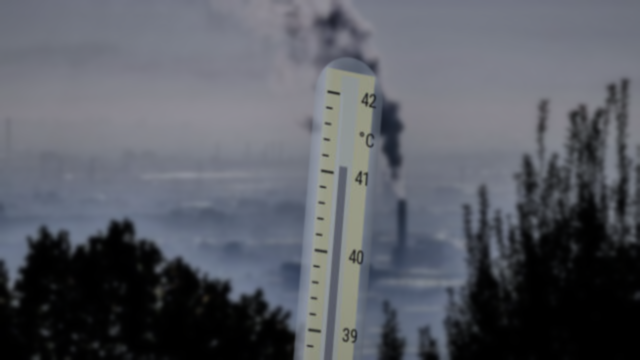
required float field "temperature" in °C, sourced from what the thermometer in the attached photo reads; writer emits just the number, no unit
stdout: 41.1
